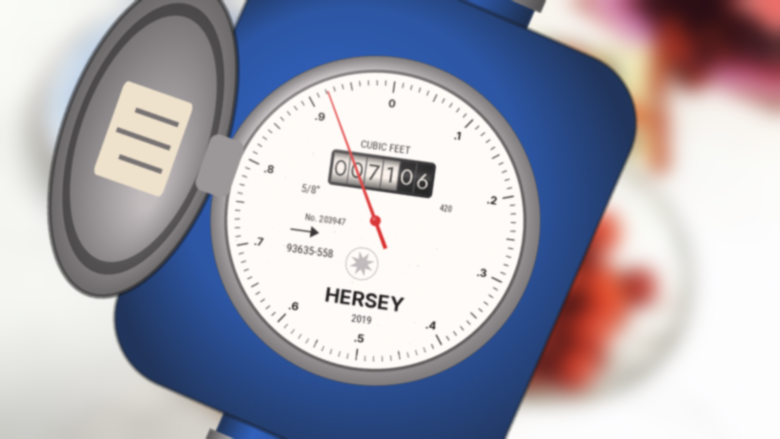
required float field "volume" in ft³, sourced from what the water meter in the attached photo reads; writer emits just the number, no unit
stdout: 7105.92
